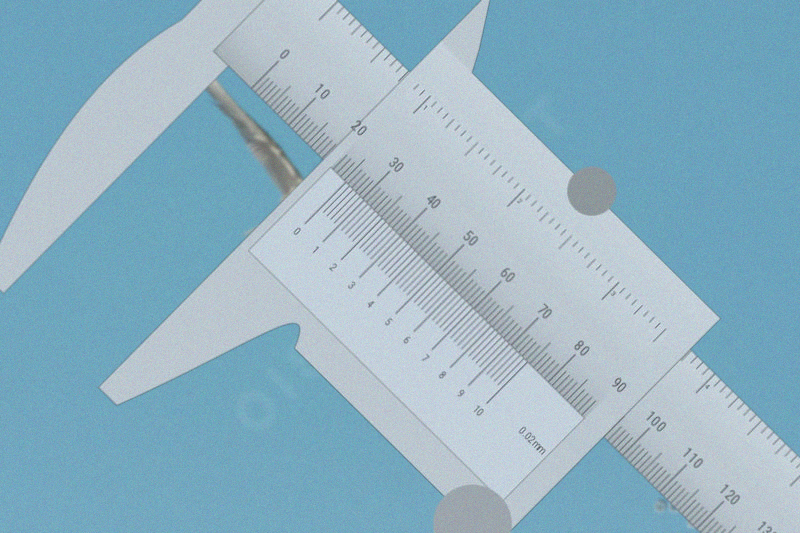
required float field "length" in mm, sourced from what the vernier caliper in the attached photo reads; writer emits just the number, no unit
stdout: 25.5
